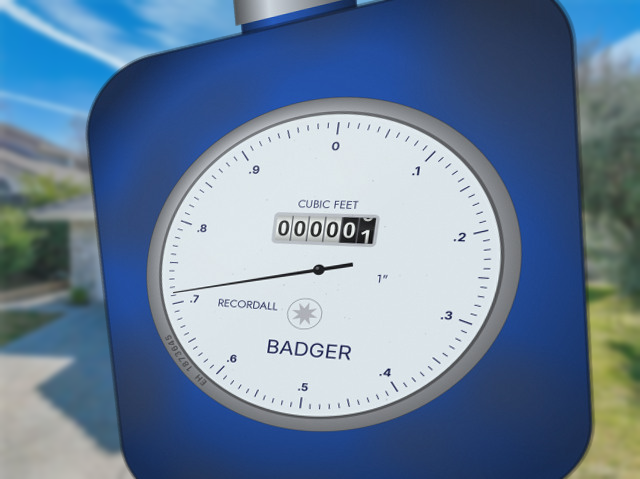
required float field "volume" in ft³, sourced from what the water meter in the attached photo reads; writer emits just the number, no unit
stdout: 0.71
